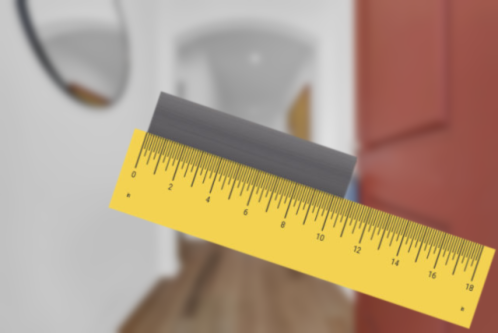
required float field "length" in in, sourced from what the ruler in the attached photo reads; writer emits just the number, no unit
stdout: 10.5
